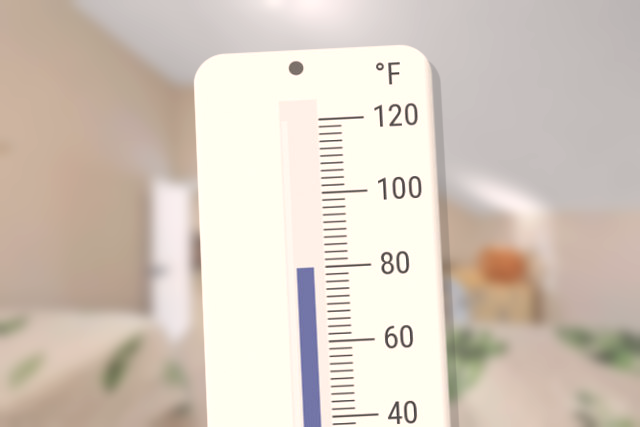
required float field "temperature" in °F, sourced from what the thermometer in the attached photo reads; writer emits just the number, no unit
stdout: 80
